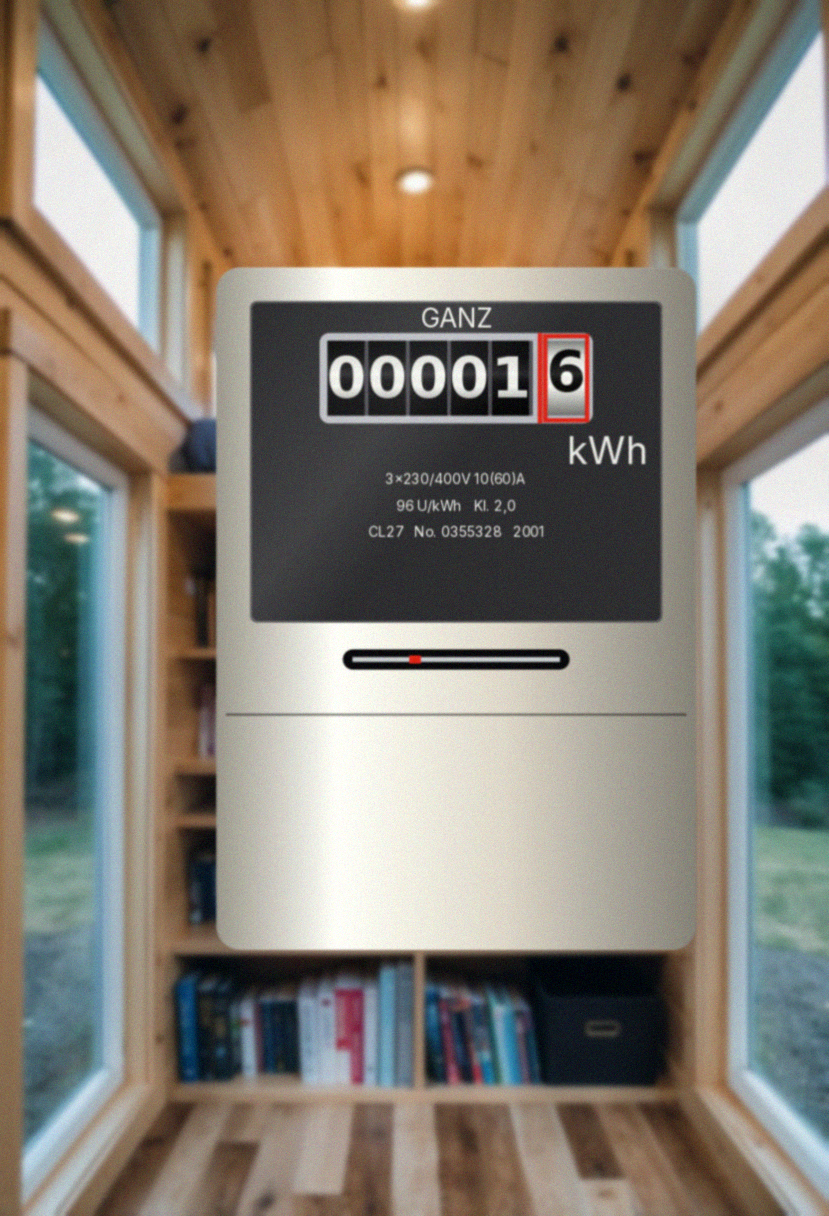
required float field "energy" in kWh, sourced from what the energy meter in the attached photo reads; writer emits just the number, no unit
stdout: 1.6
